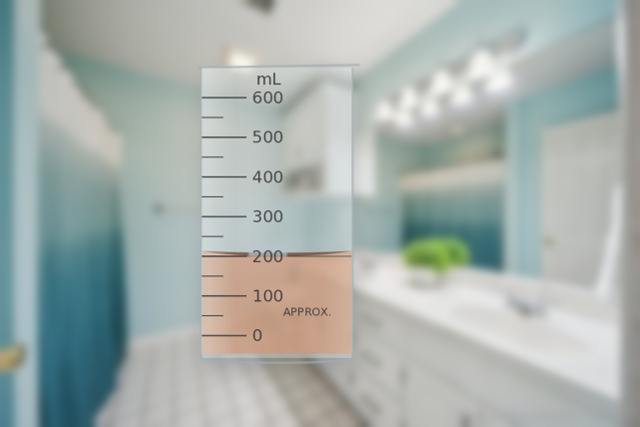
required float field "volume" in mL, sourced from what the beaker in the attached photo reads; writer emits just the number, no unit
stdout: 200
